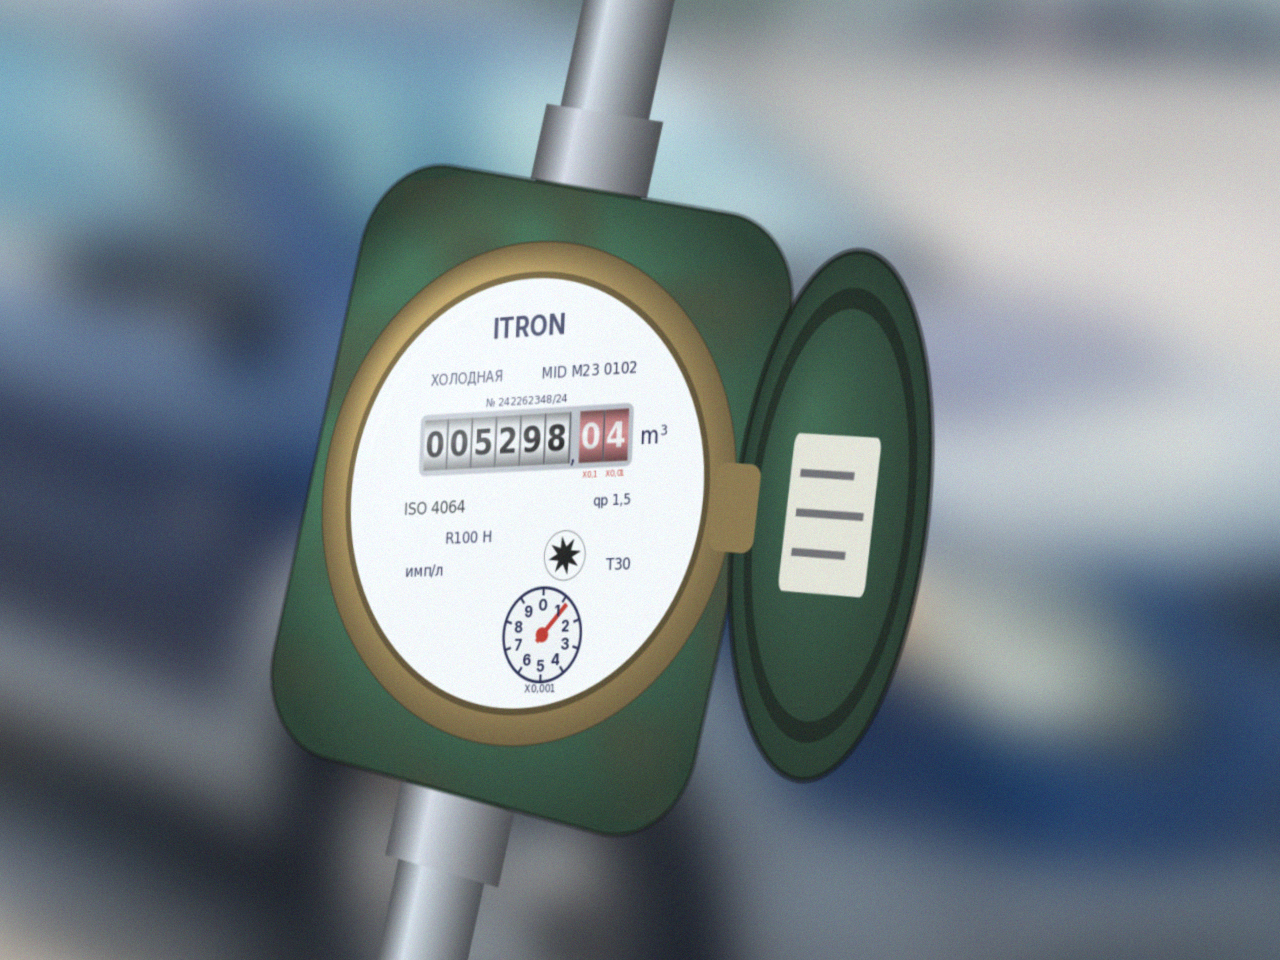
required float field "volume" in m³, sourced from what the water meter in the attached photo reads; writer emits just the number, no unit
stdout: 5298.041
